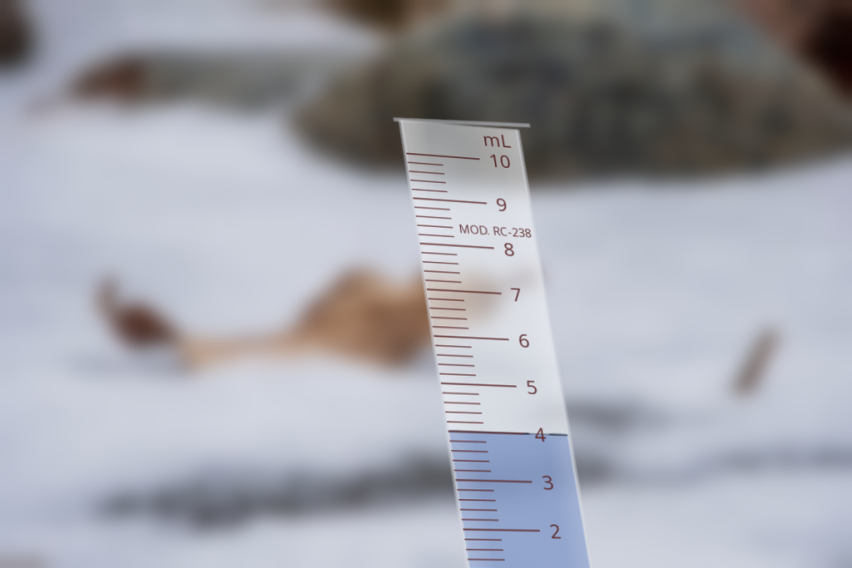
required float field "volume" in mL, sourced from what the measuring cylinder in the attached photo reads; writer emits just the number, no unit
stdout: 4
